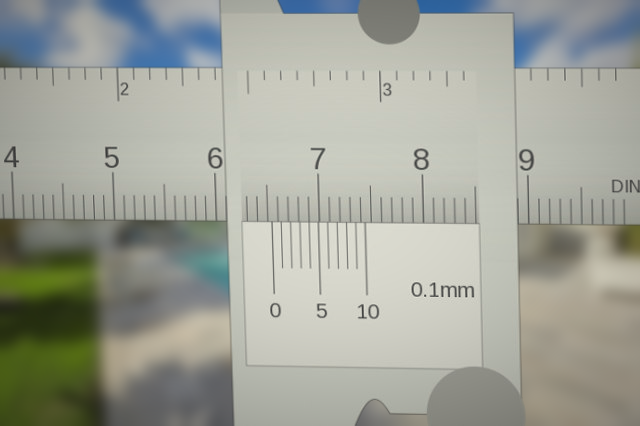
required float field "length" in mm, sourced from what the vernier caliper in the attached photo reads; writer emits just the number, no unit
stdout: 65.4
